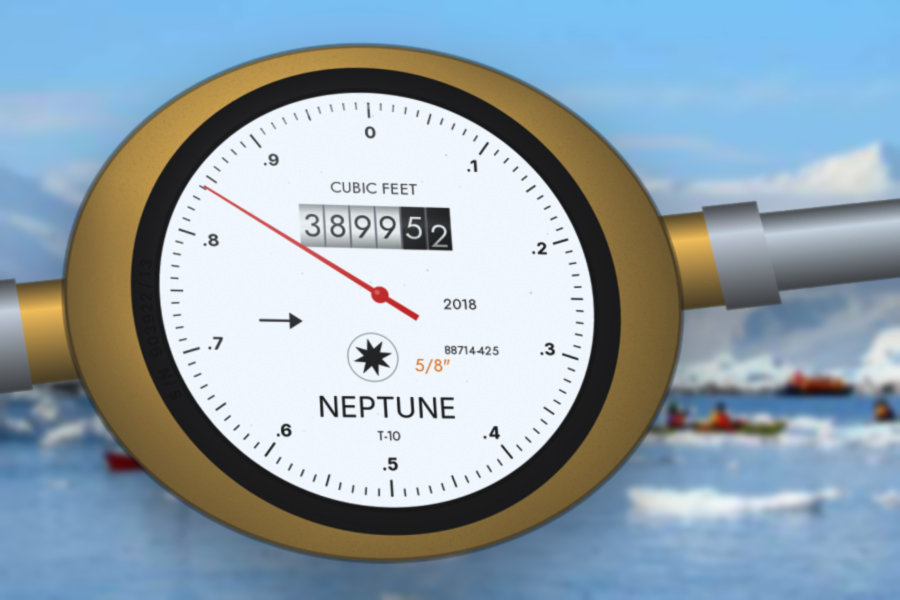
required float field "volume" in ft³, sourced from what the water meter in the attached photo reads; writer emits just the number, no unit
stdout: 389951.84
